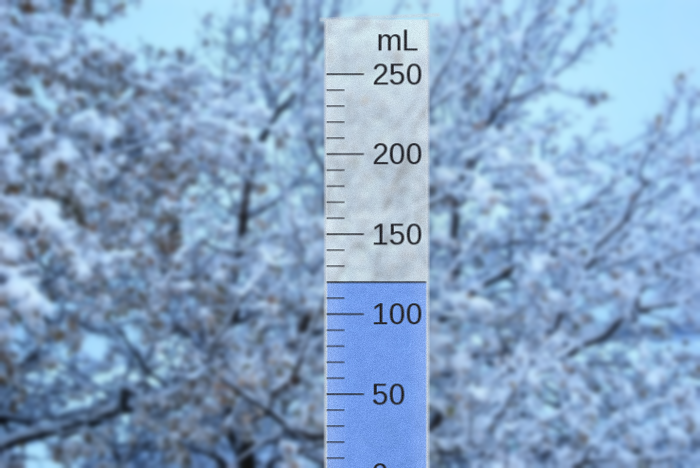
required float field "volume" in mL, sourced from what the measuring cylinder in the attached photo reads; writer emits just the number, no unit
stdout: 120
